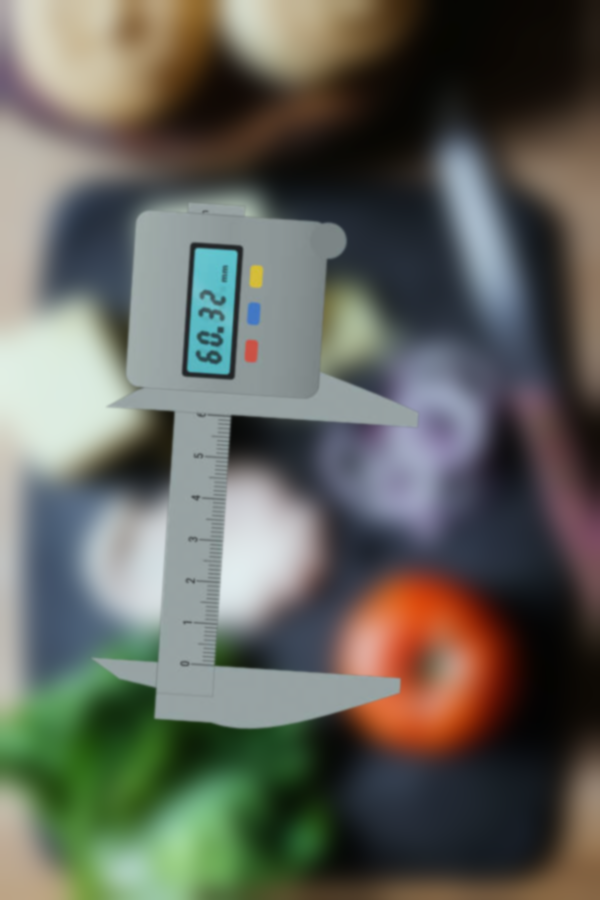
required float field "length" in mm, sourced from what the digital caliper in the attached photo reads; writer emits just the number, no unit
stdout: 60.32
